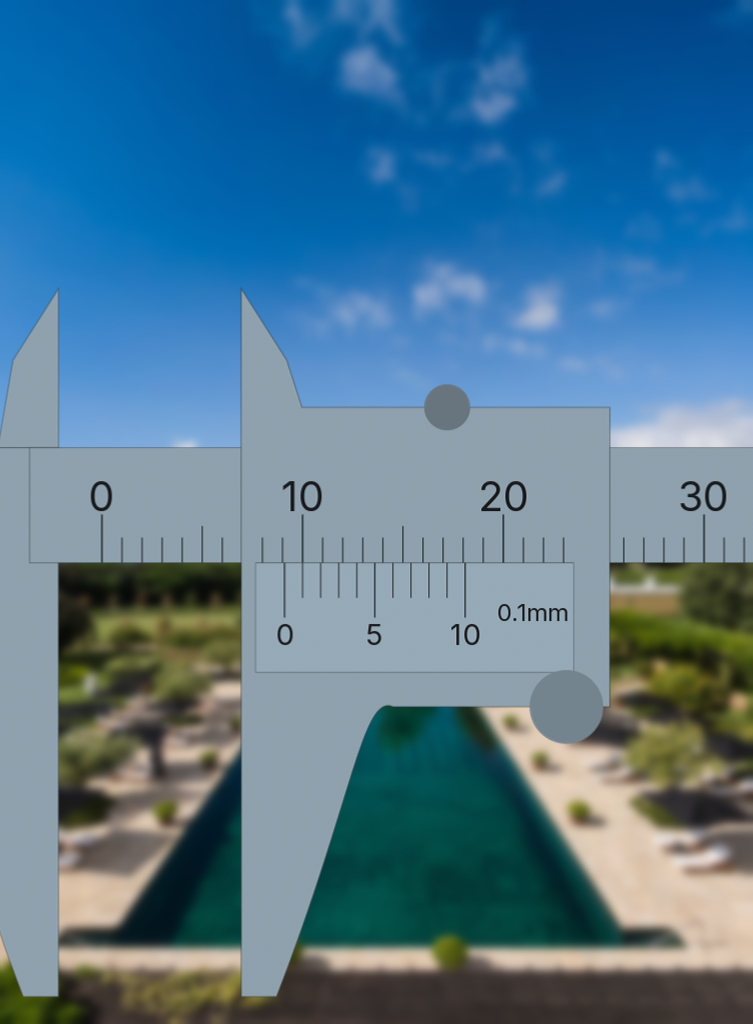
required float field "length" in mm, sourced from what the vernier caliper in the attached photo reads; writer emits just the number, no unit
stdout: 9.1
